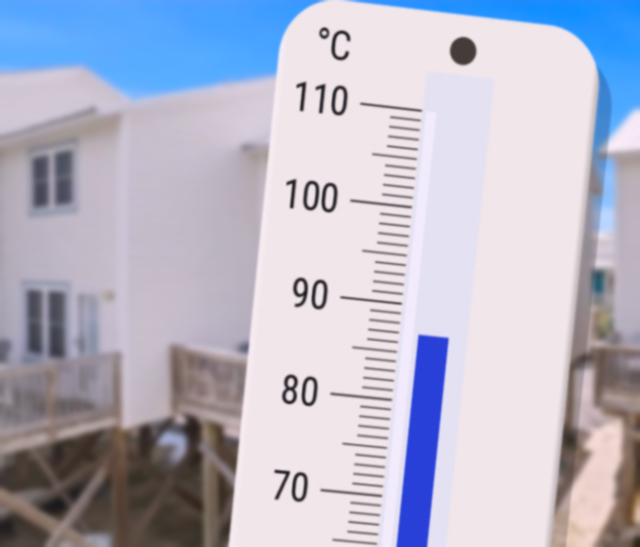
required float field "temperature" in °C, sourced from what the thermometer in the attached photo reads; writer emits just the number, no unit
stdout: 87
